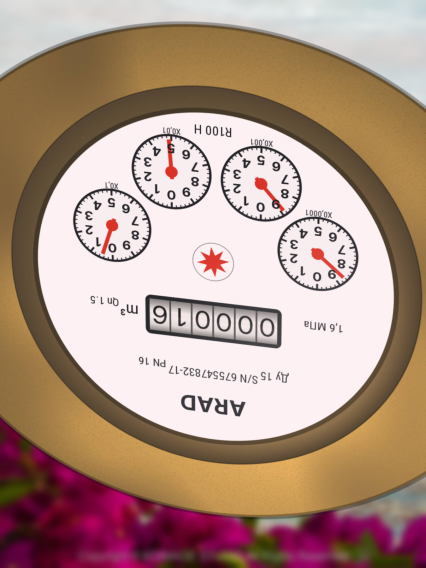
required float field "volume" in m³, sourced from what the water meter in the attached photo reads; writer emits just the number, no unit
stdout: 16.0488
